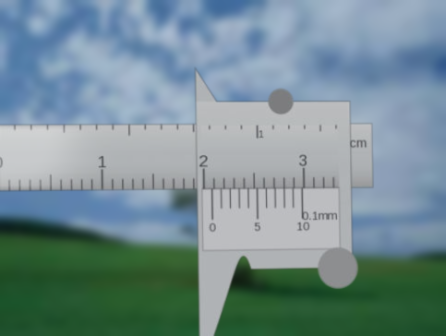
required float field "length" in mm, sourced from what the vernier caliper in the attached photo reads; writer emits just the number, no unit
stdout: 20.8
